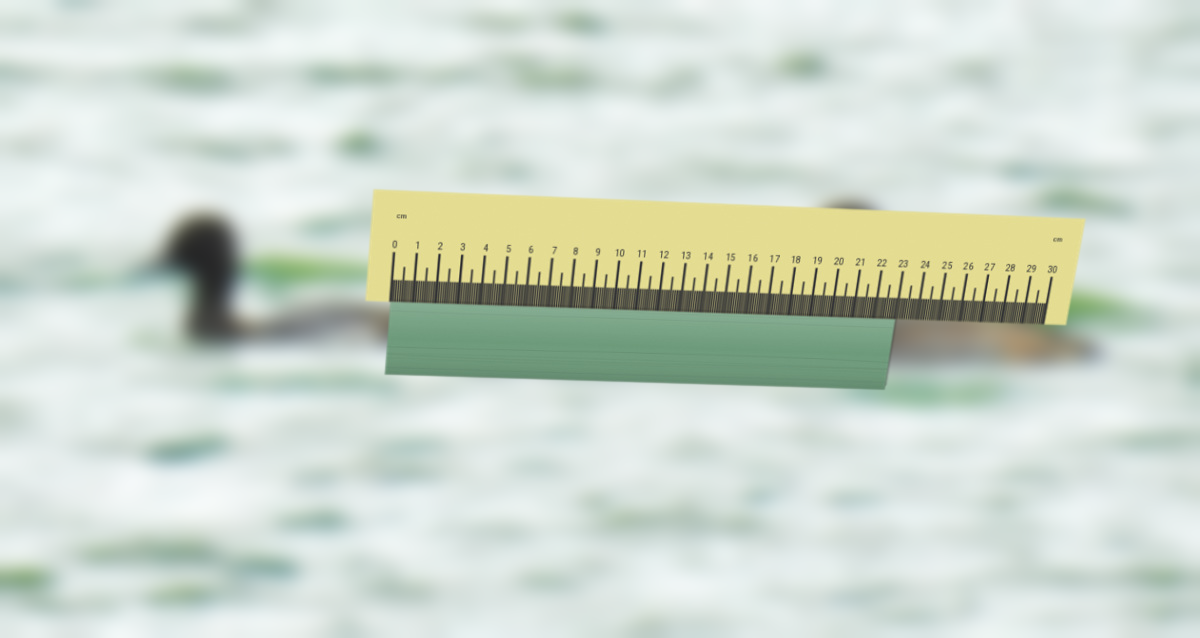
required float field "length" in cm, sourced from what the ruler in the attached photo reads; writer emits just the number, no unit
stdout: 23
